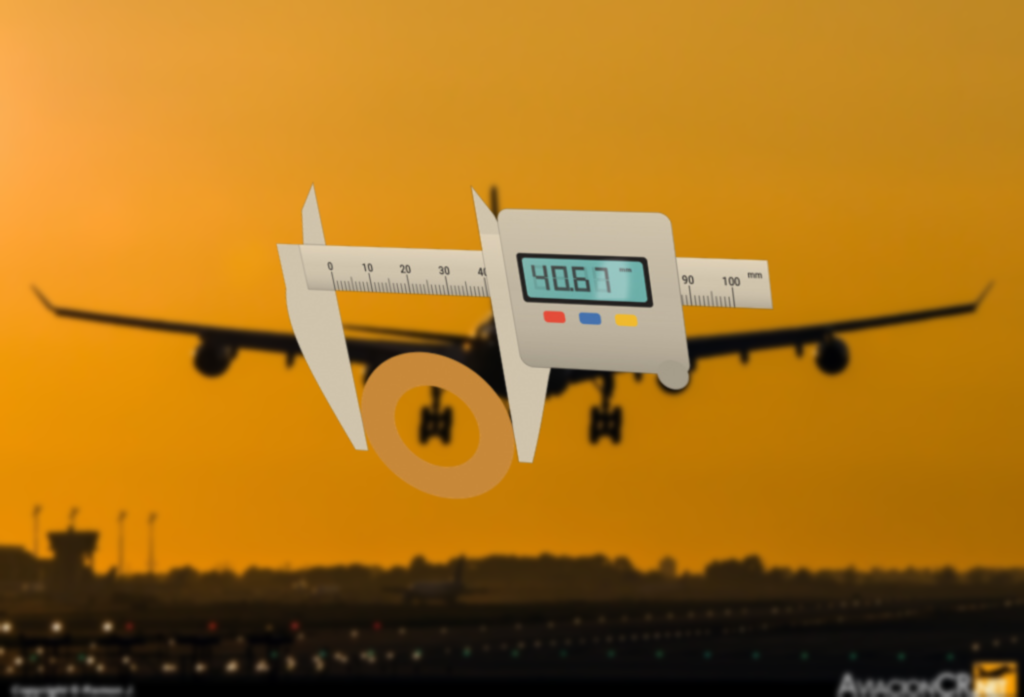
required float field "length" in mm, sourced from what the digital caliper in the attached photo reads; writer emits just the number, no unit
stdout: 40.67
